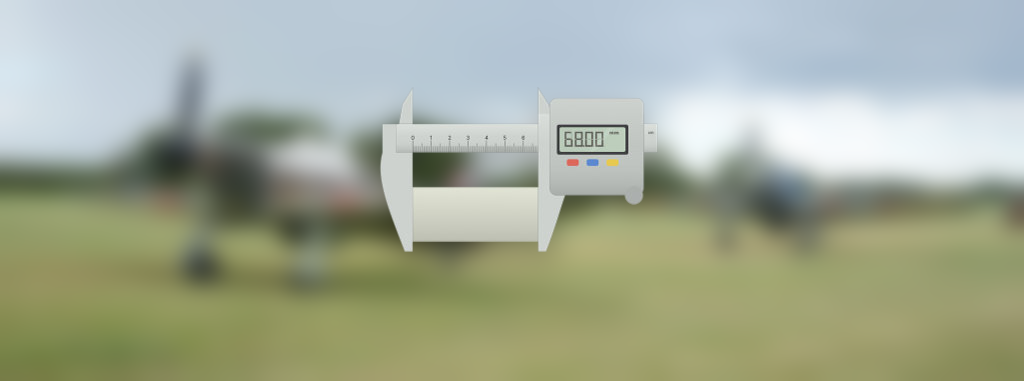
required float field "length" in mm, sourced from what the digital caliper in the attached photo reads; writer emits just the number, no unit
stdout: 68.00
